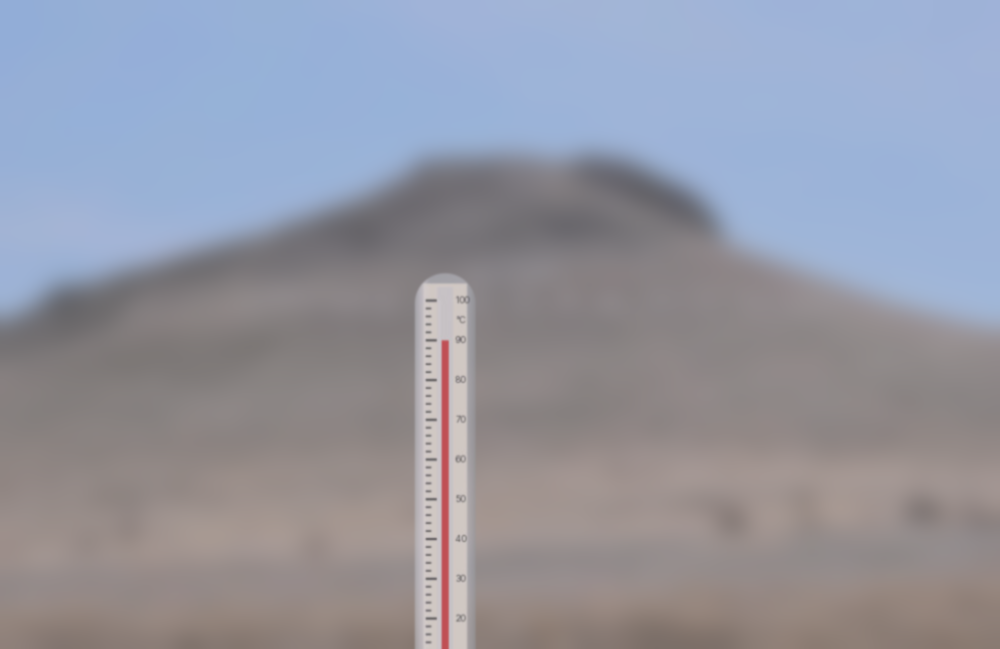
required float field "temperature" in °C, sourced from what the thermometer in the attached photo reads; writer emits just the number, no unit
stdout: 90
